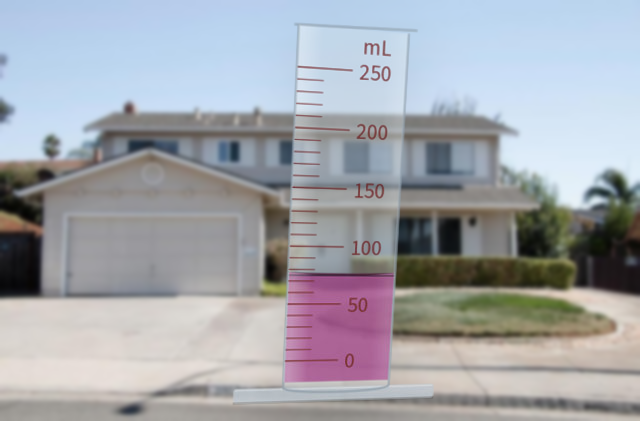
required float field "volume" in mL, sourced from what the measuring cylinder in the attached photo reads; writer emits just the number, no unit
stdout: 75
